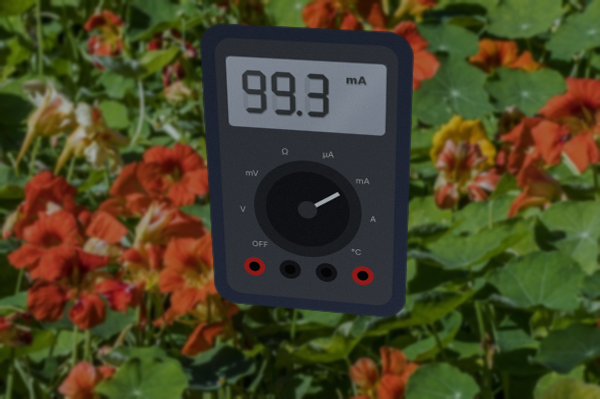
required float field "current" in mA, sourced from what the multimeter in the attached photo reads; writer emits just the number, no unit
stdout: 99.3
